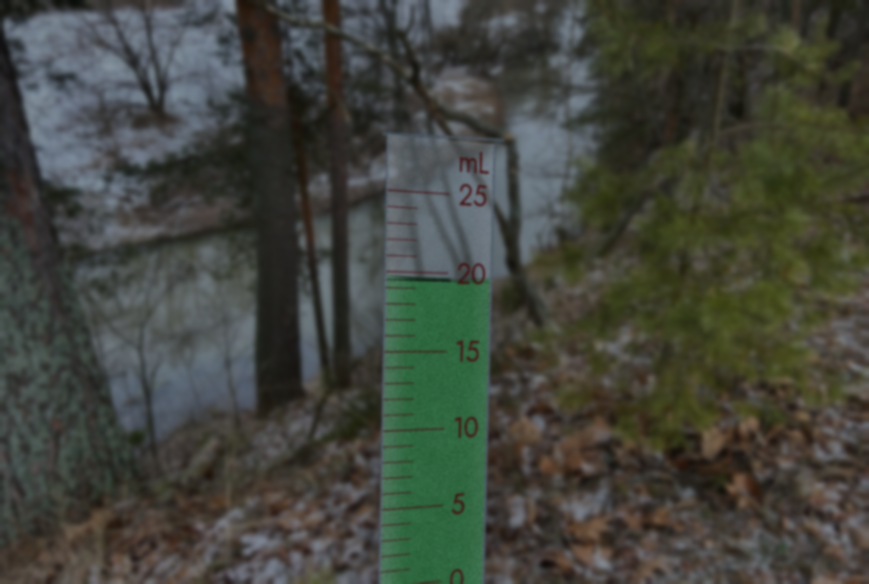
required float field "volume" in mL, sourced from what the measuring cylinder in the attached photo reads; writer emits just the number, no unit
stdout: 19.5
